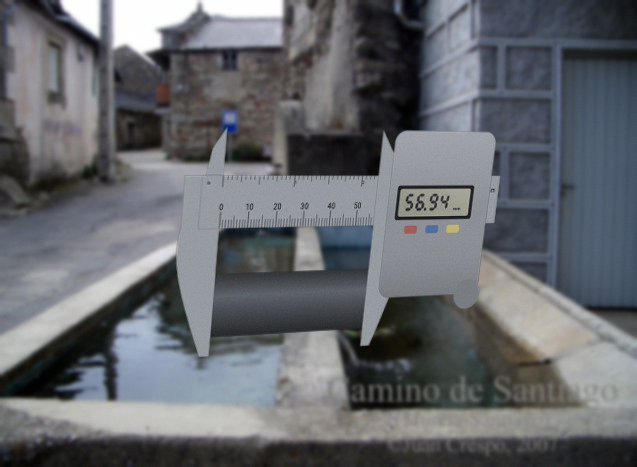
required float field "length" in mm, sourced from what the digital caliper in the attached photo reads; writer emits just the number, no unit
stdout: 56.94
